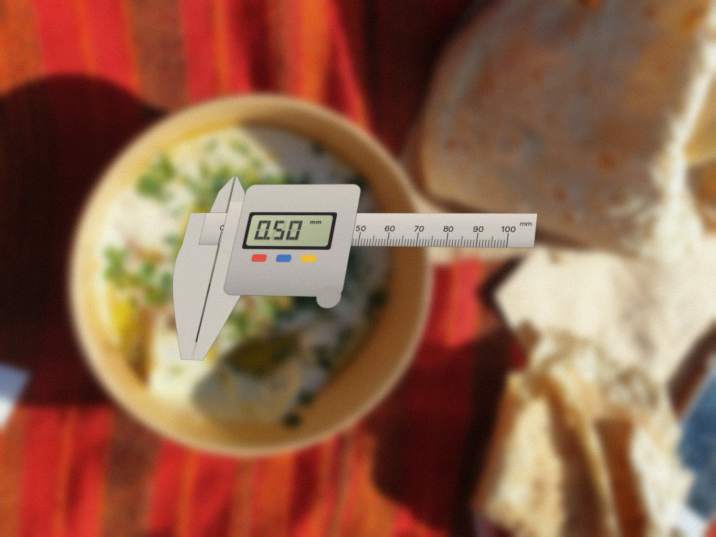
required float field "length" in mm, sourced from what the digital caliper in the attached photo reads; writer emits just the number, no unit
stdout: 0.50
